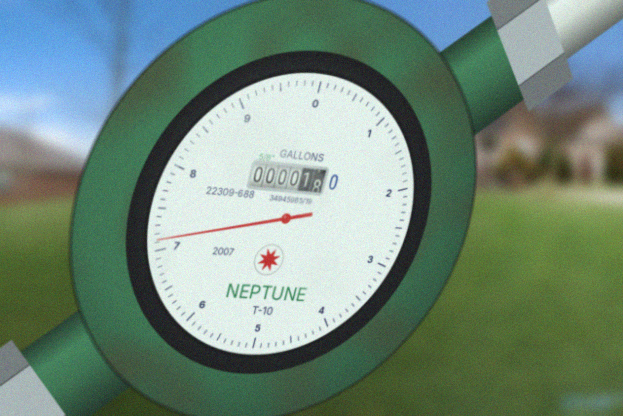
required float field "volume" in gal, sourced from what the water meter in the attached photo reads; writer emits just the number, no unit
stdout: 177.1
